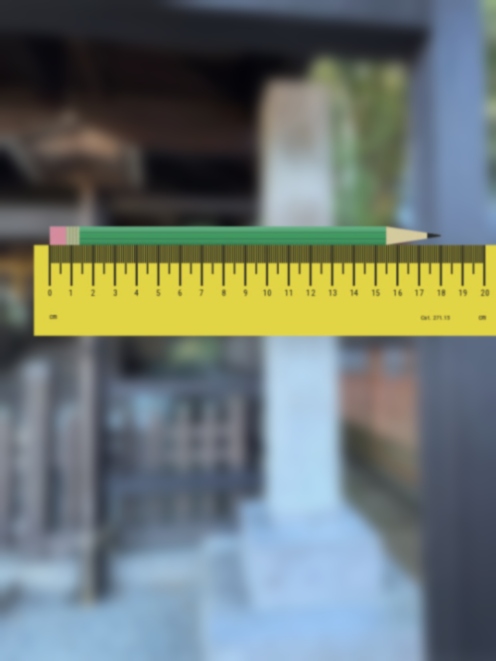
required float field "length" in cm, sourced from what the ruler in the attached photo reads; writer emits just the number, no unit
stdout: 18
